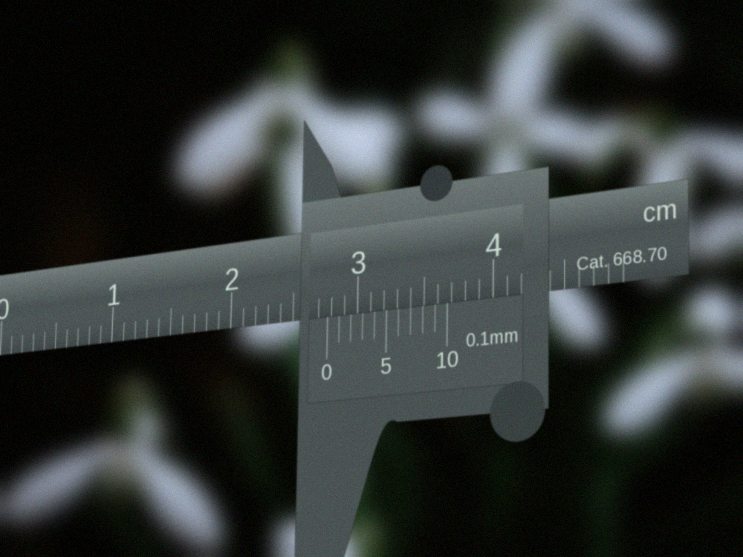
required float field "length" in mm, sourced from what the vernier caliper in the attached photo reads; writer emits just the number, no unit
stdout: 27.7
